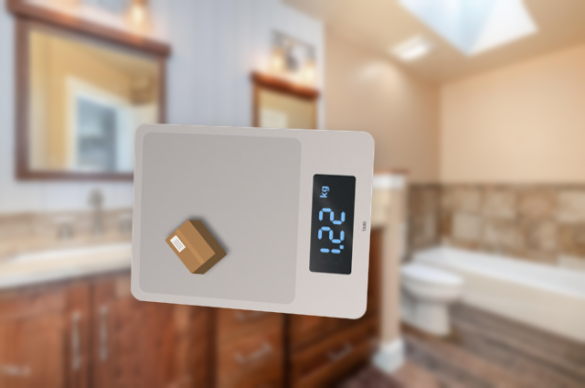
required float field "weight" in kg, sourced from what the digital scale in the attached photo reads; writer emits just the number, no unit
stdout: 1.22
